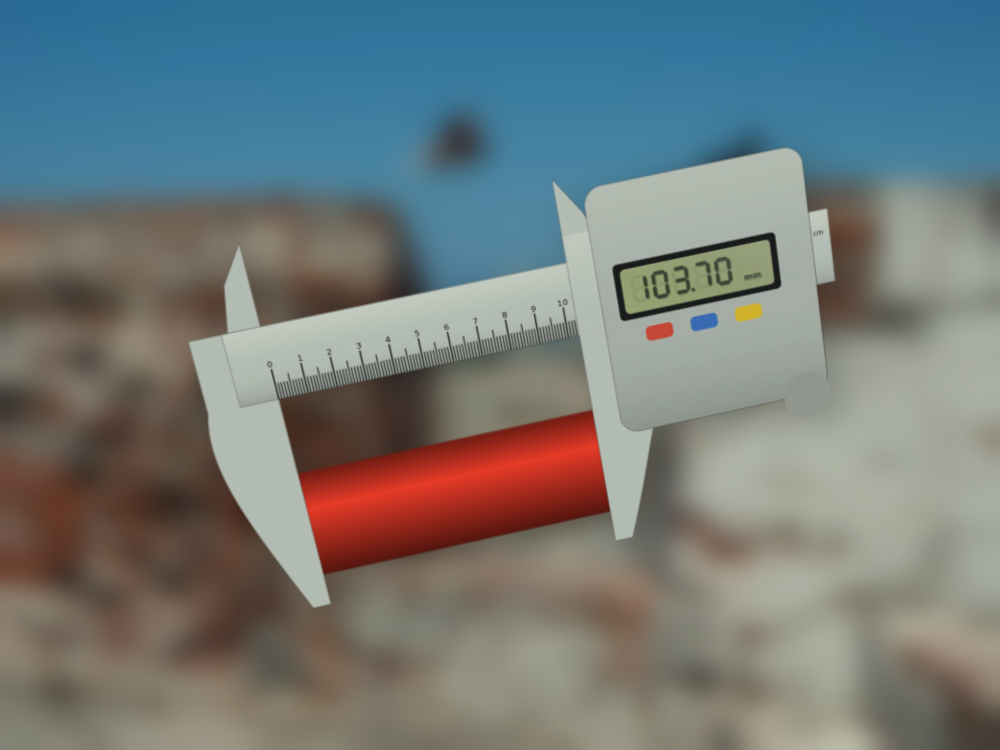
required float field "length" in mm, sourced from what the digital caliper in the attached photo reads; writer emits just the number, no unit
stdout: 103.70
